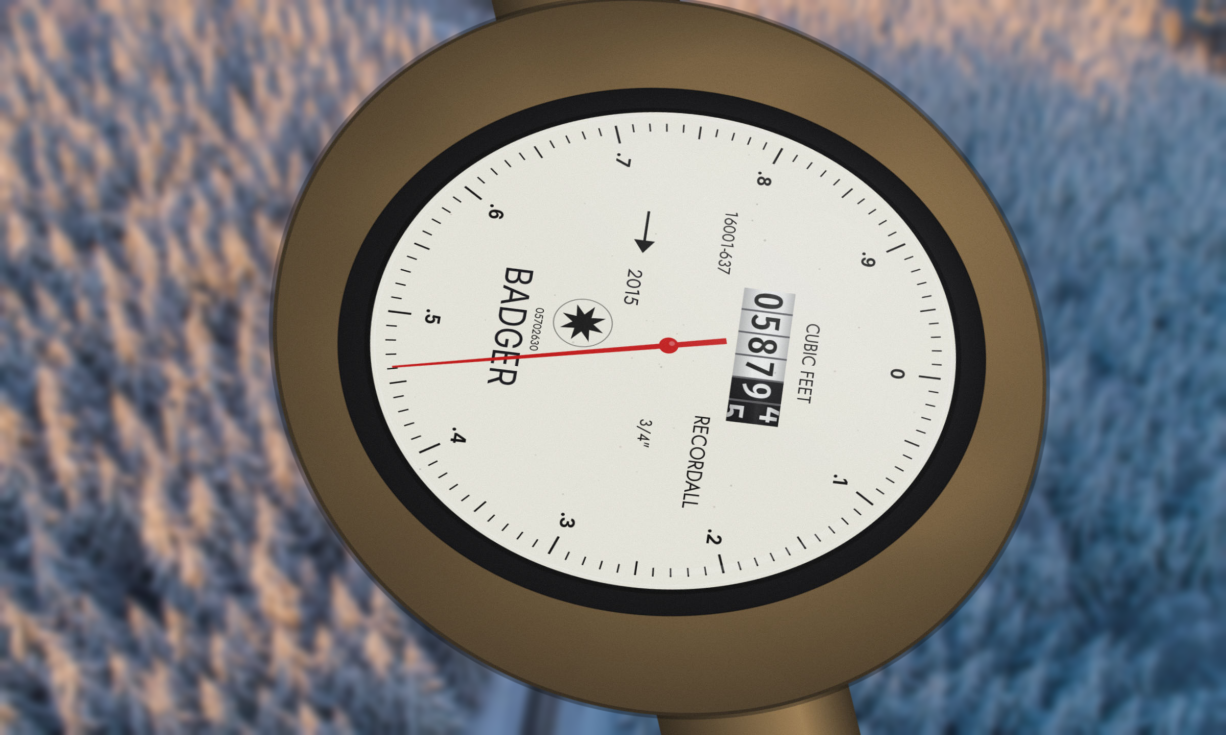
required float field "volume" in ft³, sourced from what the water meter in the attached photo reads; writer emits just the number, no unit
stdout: 58794.46
